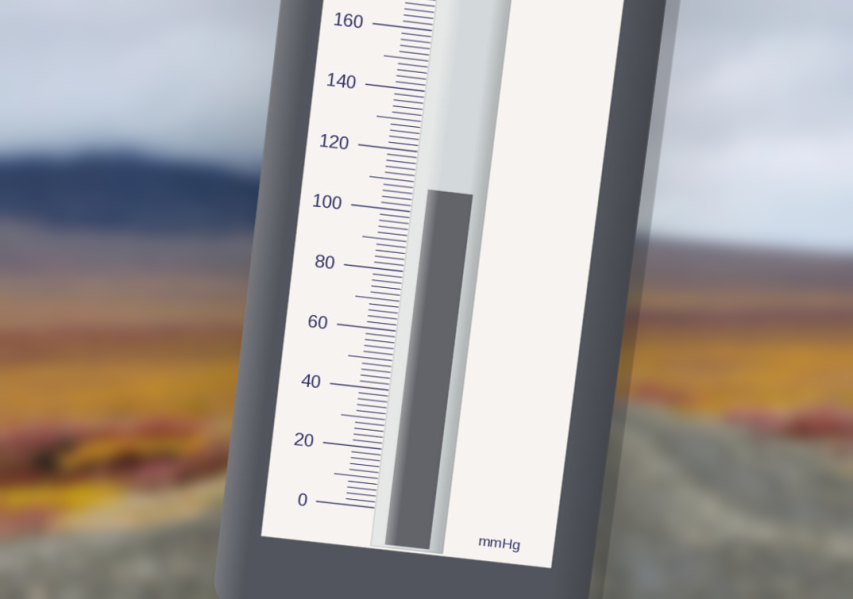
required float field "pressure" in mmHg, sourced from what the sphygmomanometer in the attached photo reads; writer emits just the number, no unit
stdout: 108
